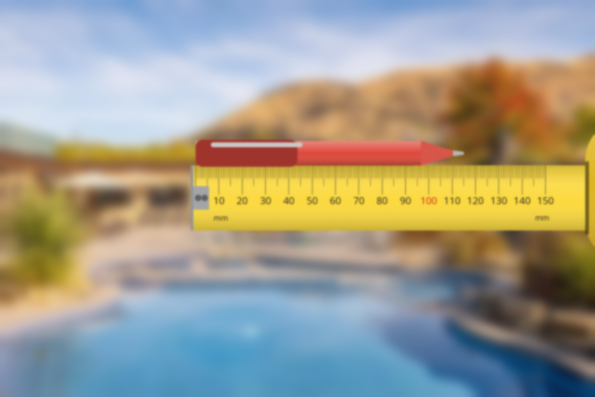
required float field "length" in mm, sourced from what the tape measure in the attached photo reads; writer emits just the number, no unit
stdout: 115
